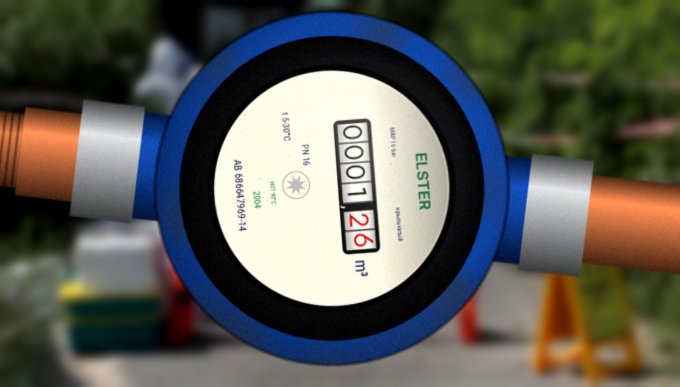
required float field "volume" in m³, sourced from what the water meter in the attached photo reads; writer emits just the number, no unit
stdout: 1.26
